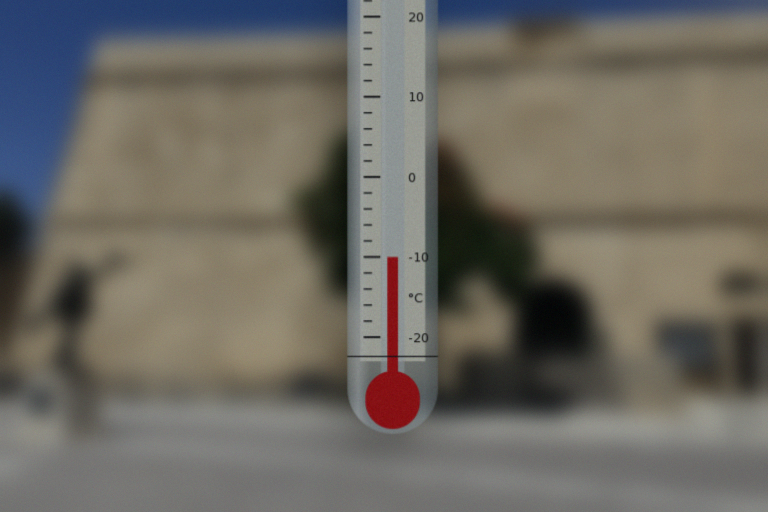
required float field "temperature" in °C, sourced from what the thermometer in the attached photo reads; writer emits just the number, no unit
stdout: -10
